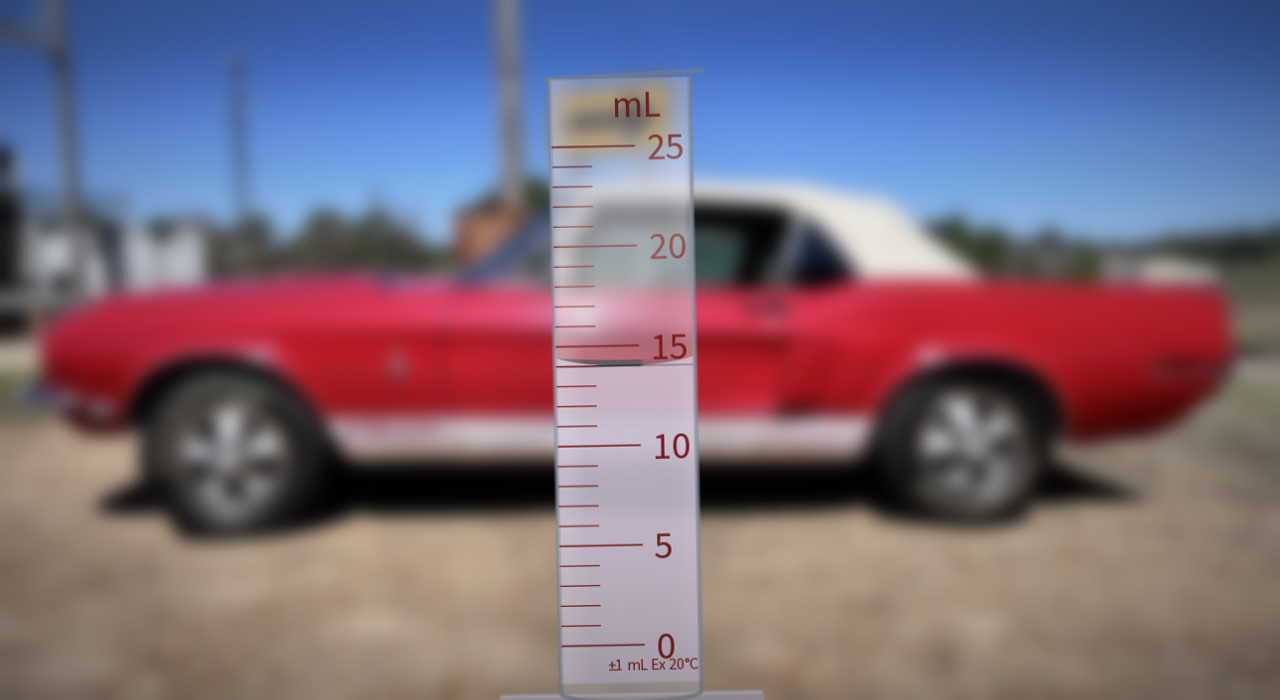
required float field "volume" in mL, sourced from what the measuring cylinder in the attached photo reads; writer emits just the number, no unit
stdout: 14
